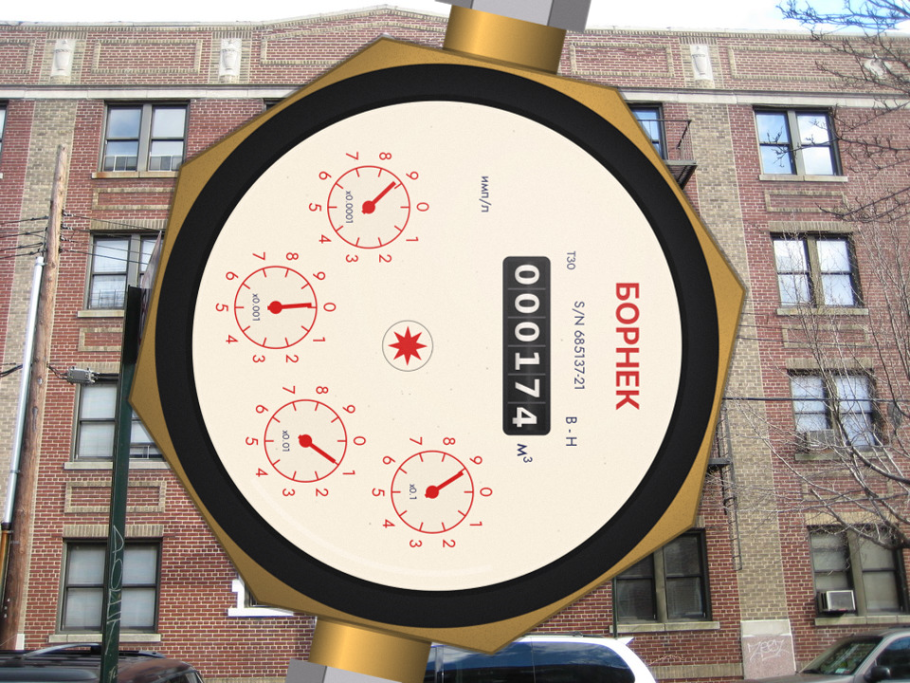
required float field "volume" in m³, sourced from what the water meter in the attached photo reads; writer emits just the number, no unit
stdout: 173.9098
